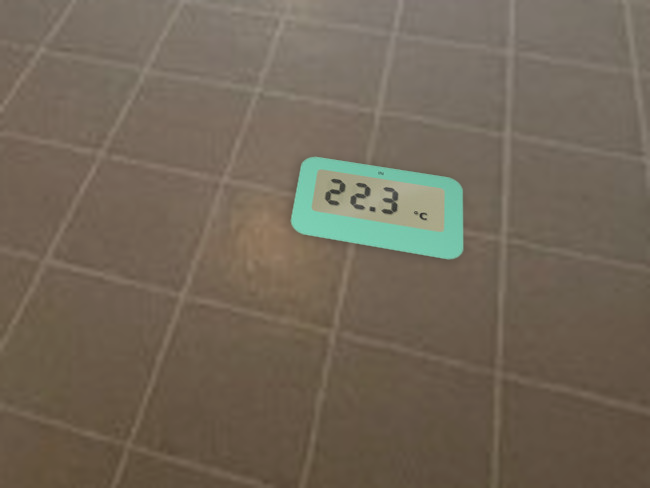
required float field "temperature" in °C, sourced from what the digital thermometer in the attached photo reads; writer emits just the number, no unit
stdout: 22.3
